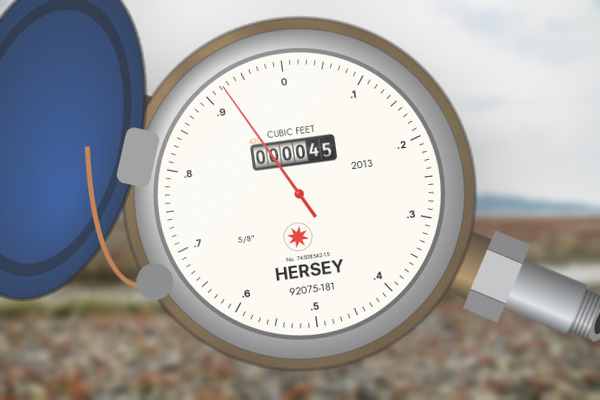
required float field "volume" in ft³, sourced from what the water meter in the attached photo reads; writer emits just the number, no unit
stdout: 44.92
